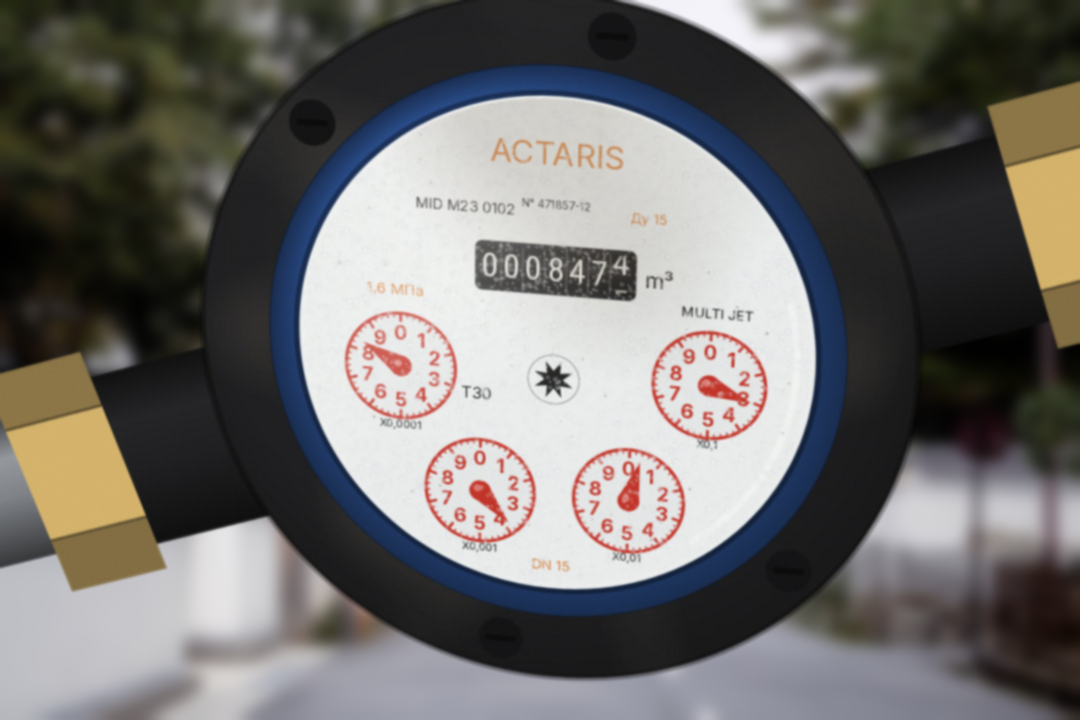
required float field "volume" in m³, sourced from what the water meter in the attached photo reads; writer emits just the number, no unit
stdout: 8474.3038
